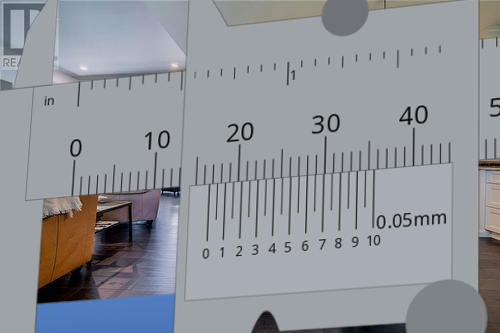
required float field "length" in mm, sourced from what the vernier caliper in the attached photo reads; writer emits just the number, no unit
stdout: 16.6
